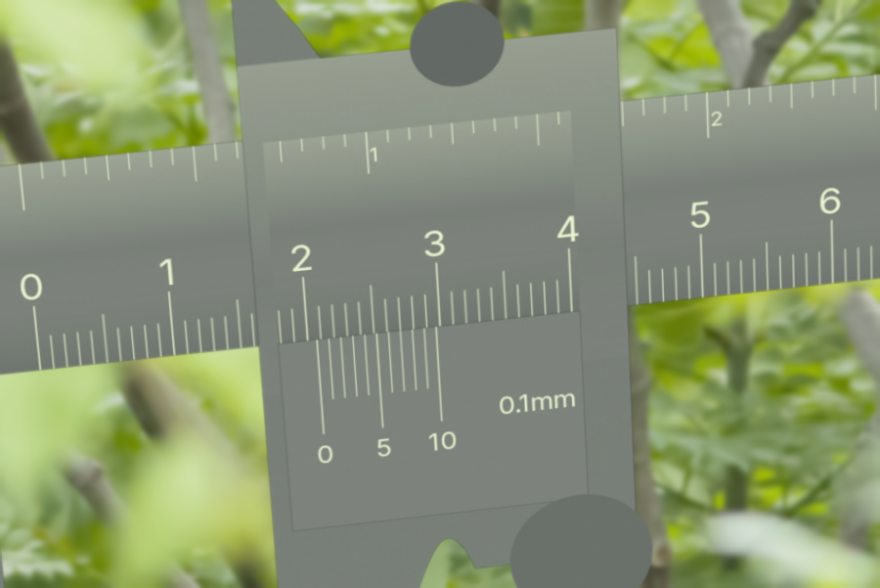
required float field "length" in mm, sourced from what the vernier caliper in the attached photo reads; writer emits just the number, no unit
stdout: 20.7
